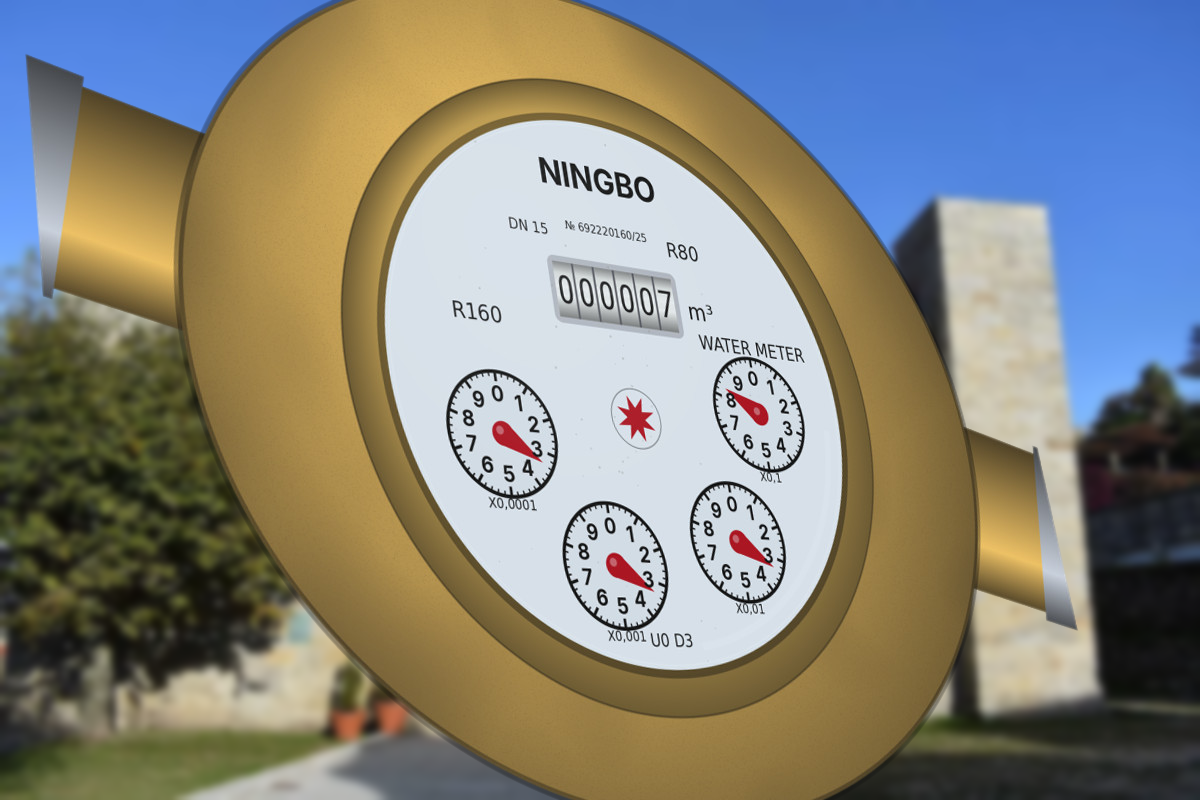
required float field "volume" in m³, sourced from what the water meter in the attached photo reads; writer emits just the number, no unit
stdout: 7.8333
